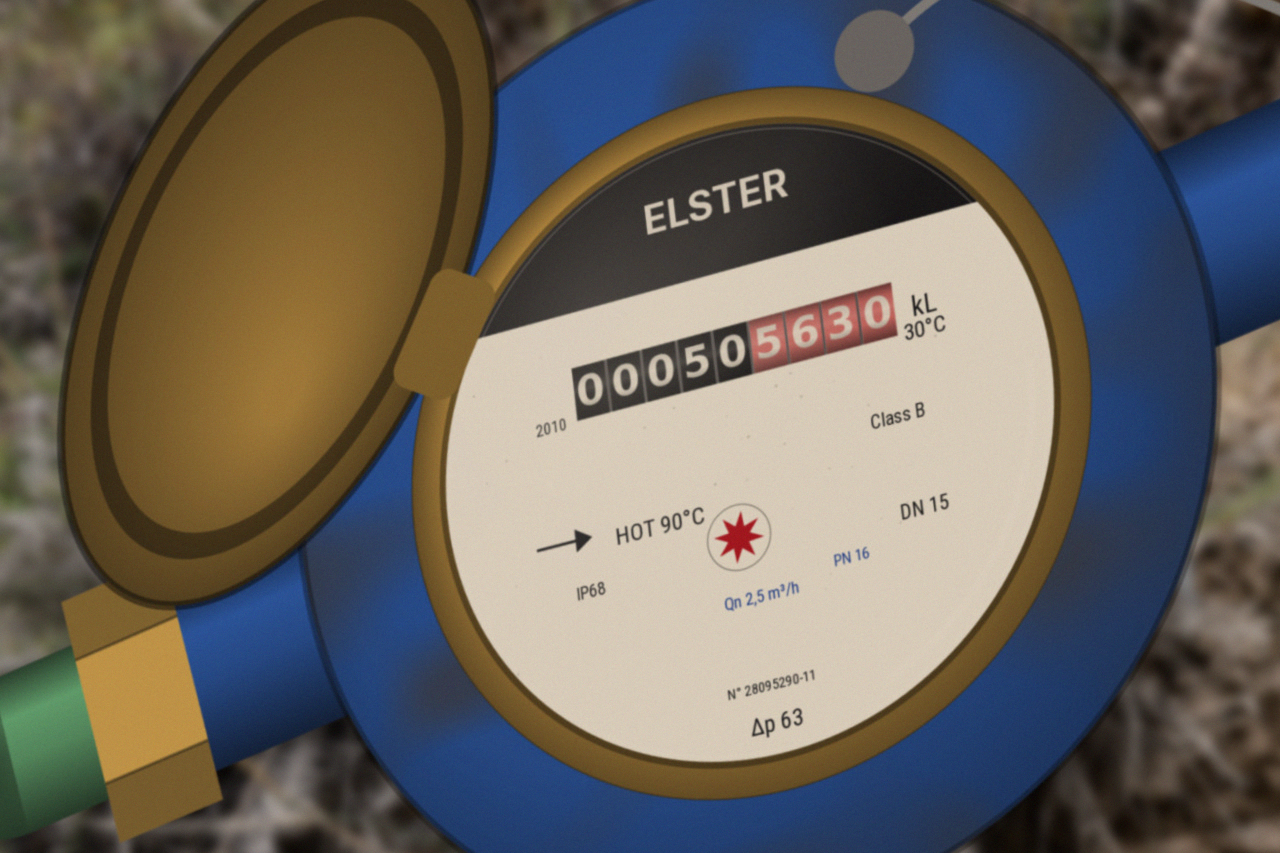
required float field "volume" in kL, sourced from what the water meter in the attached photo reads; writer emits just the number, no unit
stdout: 50.5630
